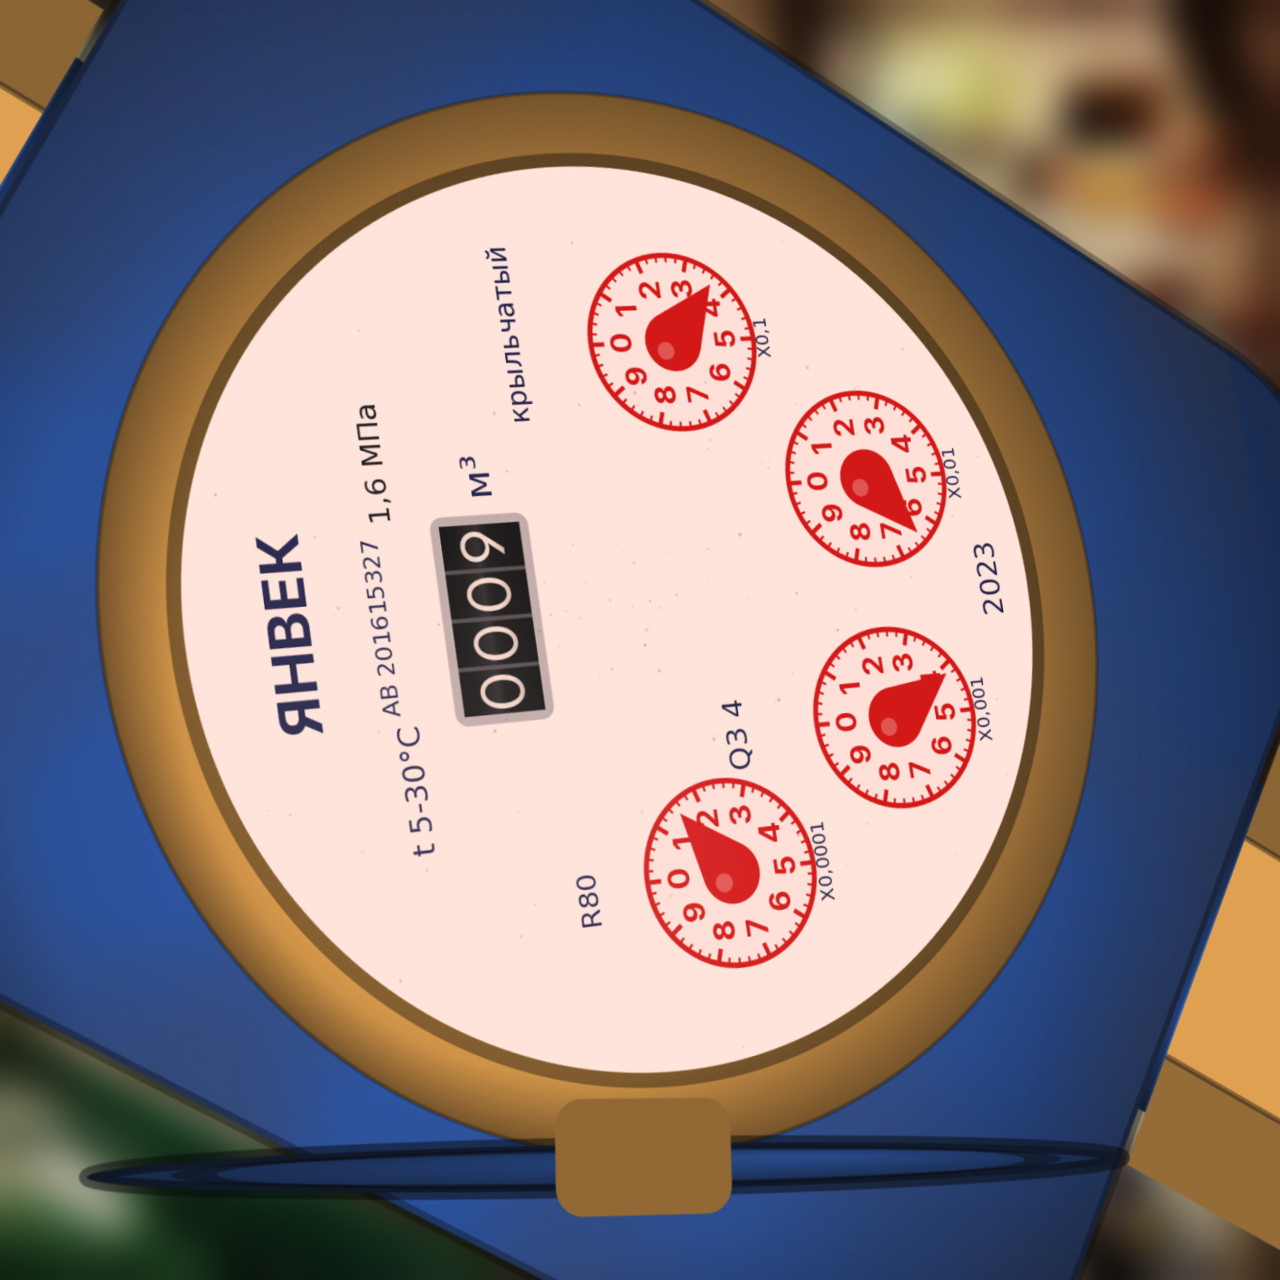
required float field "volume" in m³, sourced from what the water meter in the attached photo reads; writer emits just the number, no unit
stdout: 9.3641
